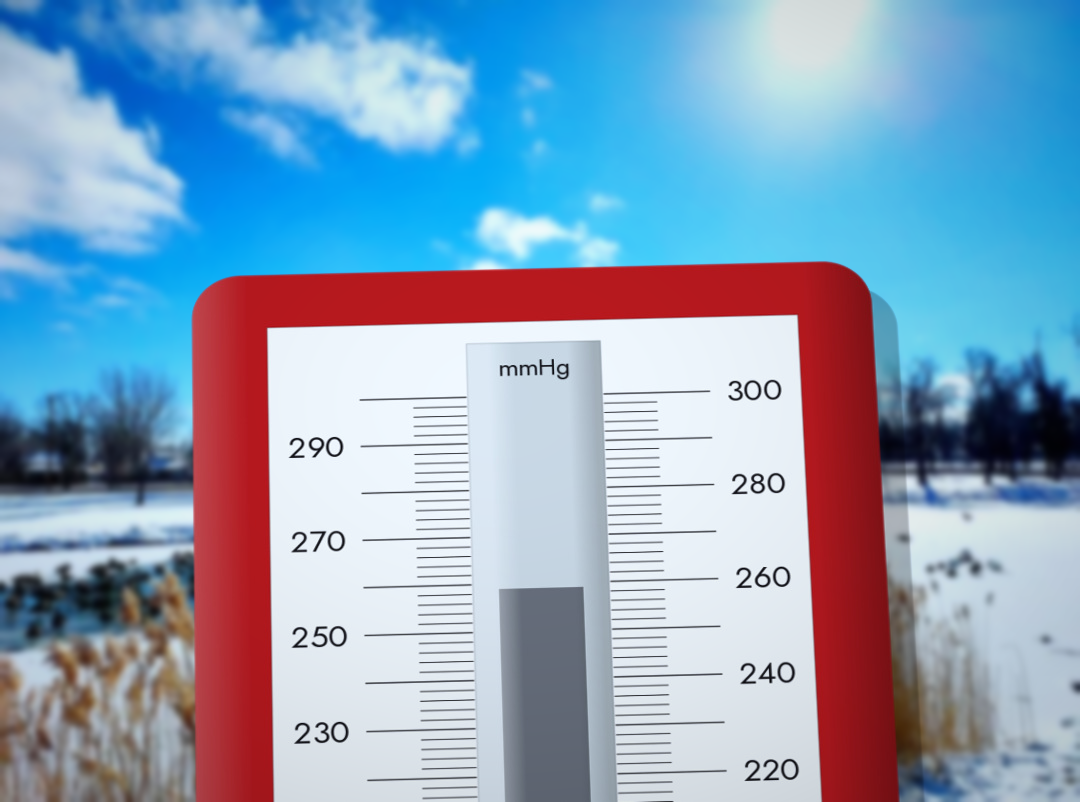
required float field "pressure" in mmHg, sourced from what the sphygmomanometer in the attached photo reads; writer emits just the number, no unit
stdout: 259
